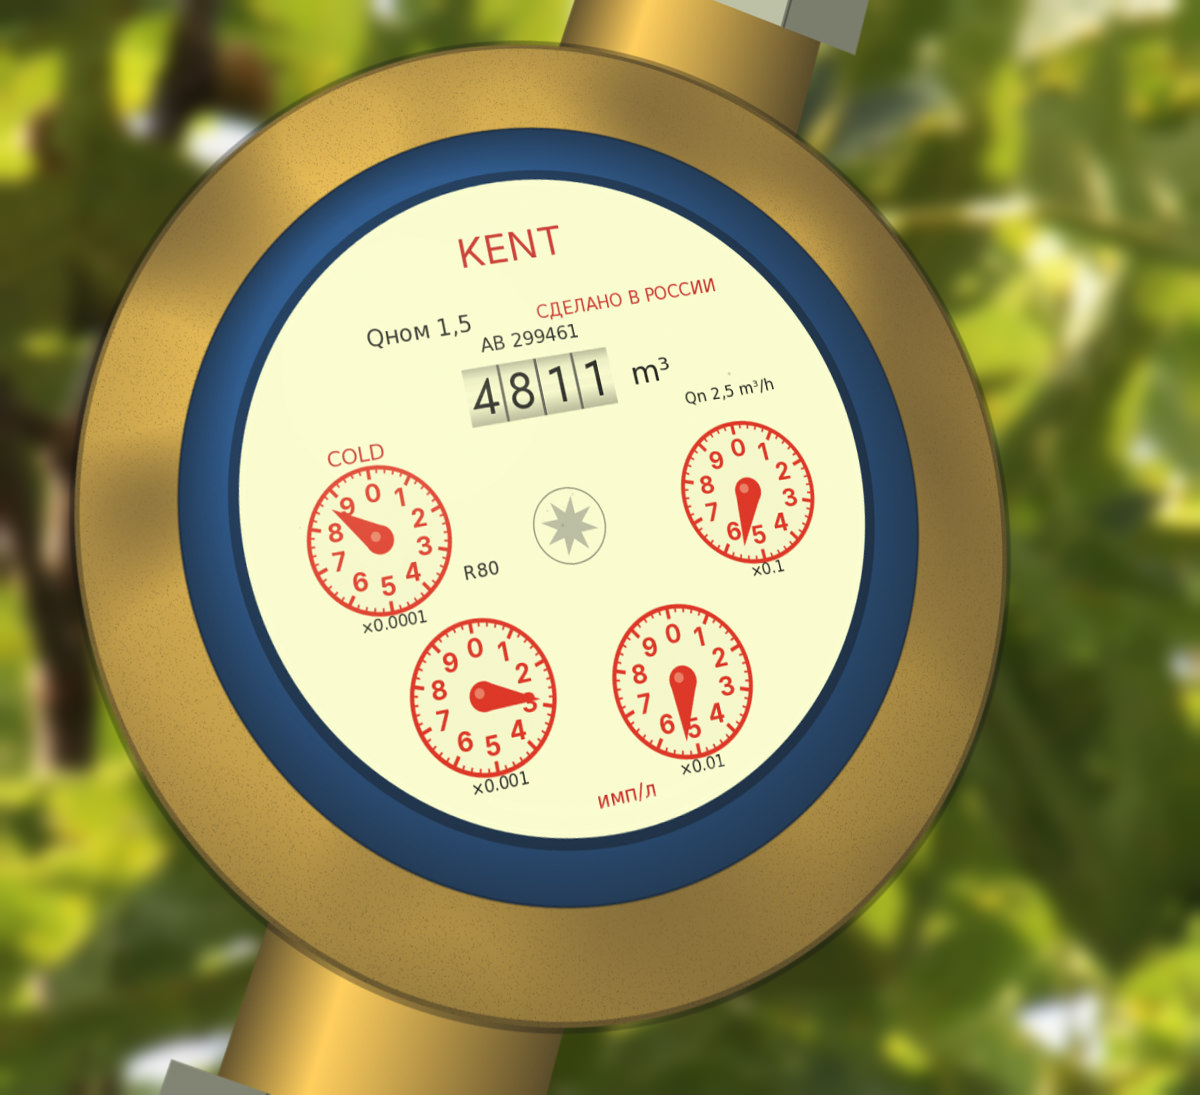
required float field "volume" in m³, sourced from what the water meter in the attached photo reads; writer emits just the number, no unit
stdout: 4811.5528
